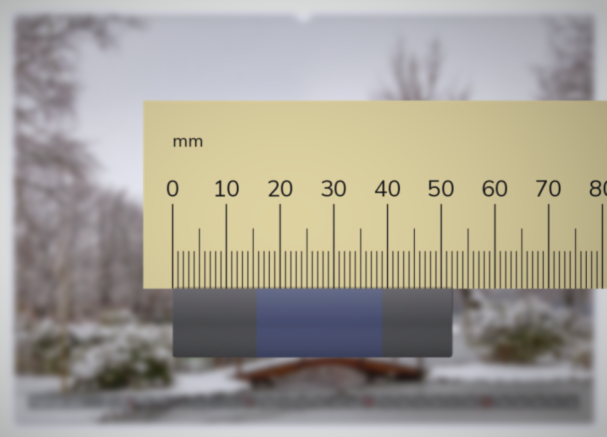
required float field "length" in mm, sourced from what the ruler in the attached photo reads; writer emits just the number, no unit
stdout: 52
